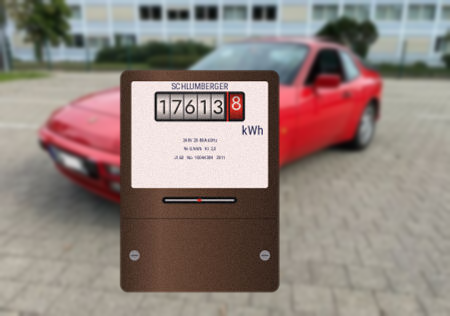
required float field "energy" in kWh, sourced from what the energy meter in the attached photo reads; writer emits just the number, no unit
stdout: 17613.8
